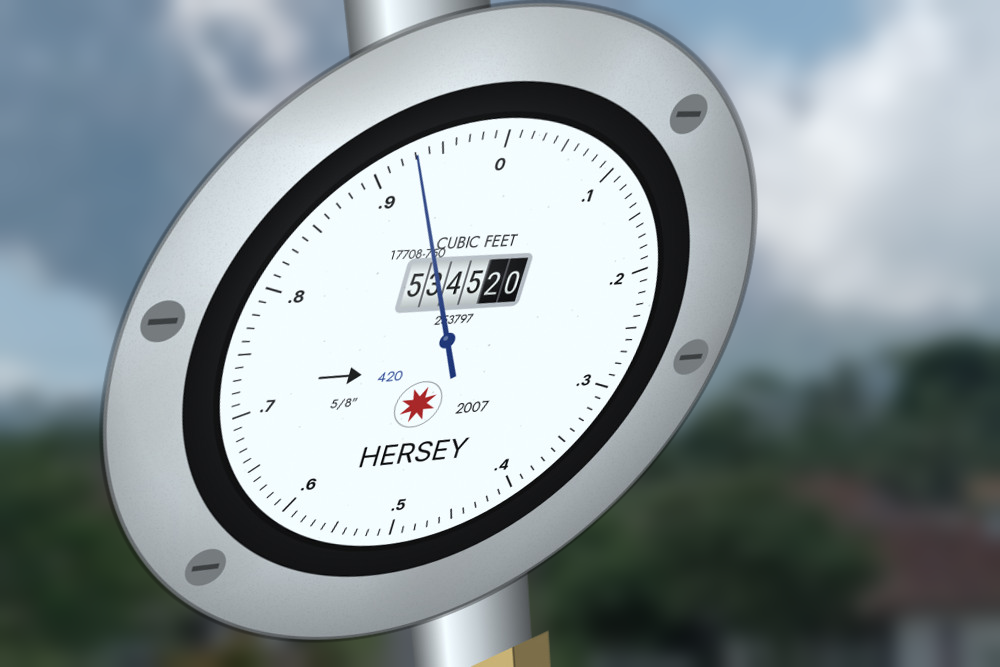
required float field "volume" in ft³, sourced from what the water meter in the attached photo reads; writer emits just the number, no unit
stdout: 534519.93
